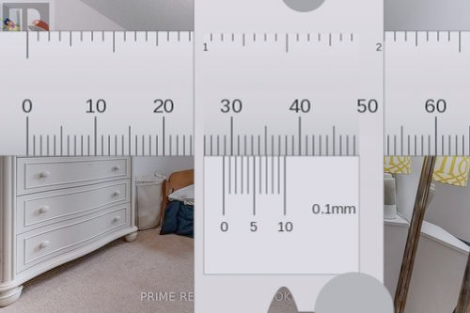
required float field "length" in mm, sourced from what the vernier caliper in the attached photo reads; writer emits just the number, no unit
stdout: 28.8
